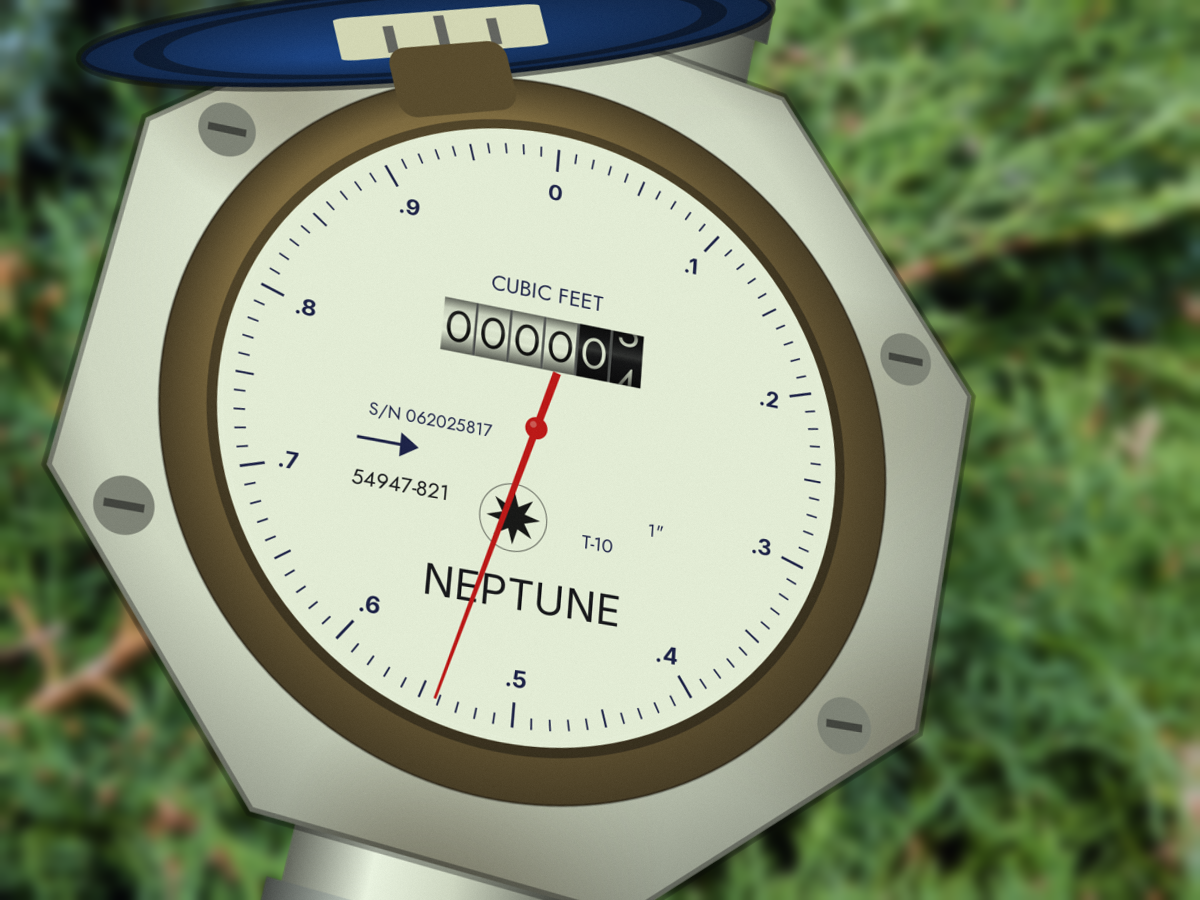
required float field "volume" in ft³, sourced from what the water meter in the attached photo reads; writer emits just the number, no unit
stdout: 3.54
